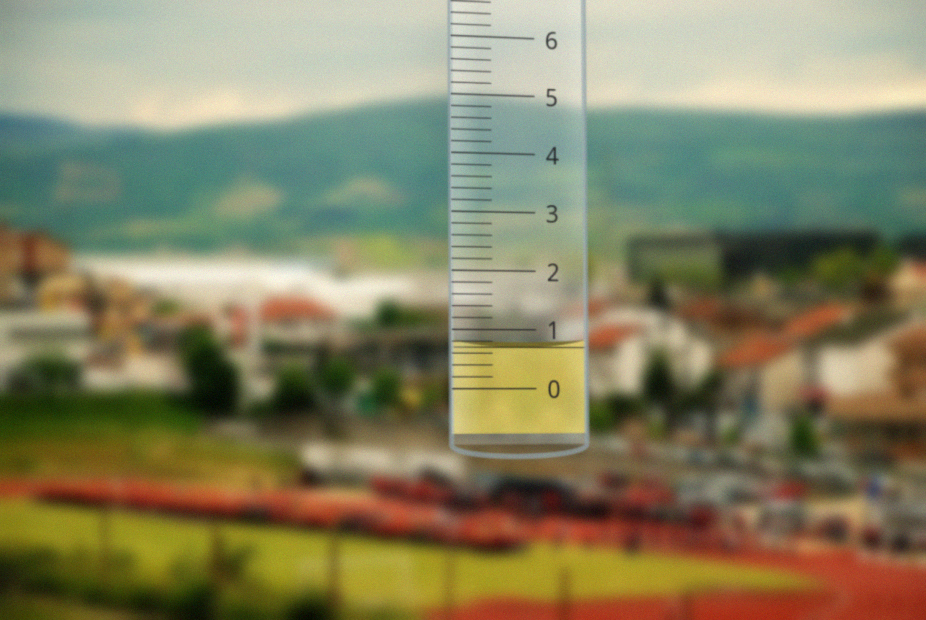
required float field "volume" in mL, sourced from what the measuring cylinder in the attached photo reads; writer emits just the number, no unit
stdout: 0.7
